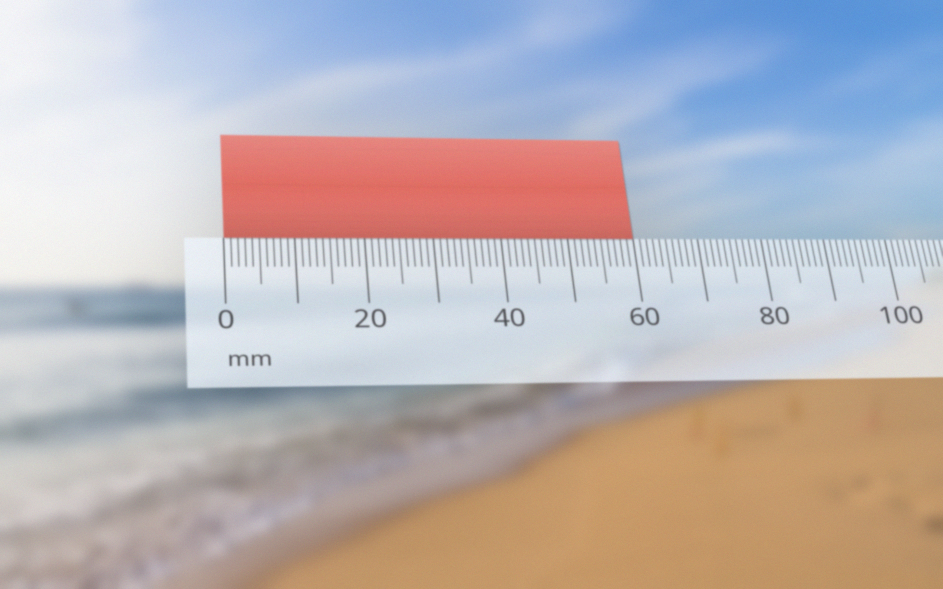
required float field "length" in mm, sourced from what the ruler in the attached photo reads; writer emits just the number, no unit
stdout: 60
